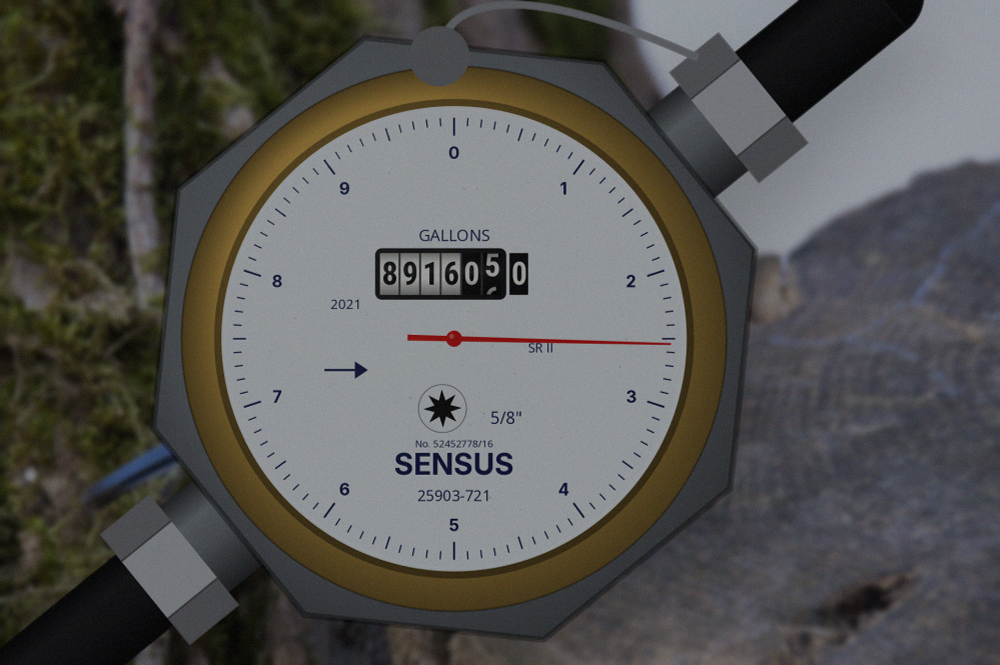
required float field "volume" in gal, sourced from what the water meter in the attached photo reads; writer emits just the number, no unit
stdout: 8916052.5
